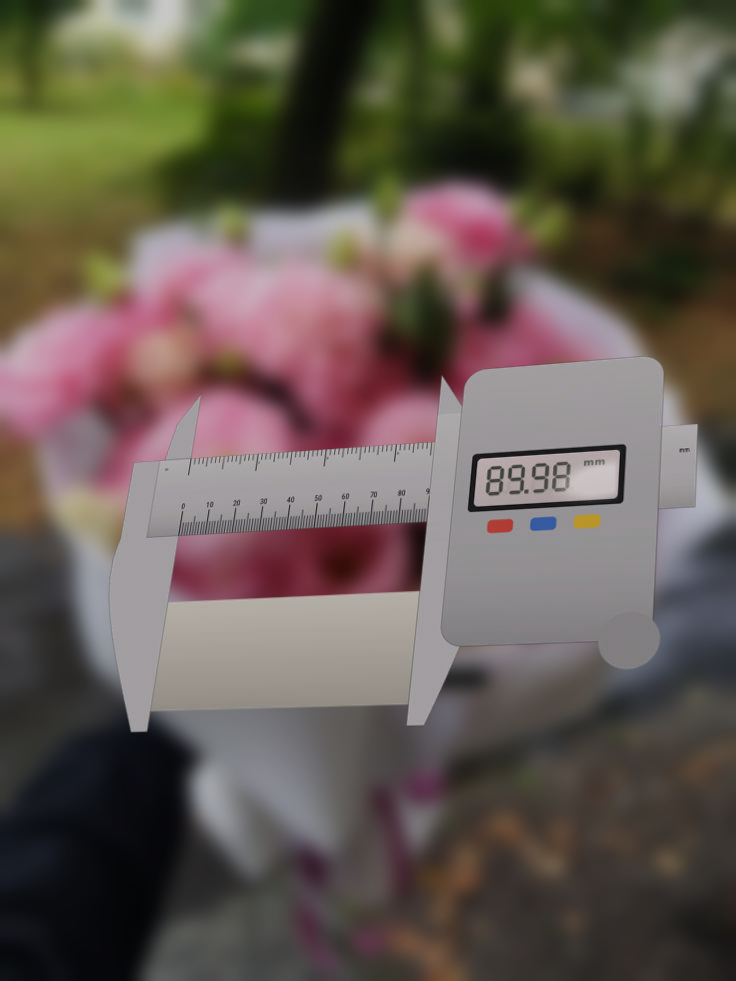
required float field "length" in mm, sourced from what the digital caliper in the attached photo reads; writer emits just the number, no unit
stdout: 89.98
